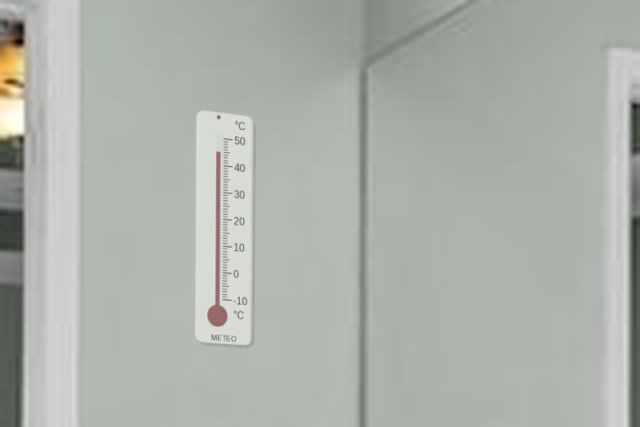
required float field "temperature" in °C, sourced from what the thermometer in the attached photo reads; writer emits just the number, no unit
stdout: 45
